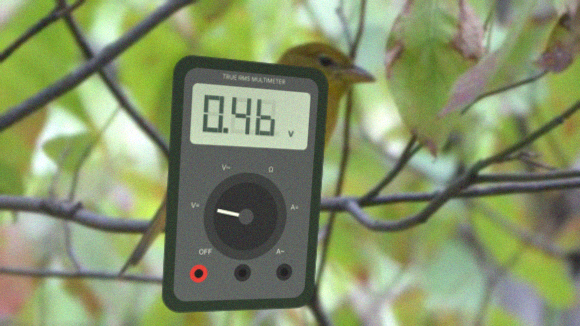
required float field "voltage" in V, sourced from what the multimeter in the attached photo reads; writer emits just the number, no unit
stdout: 0.46
